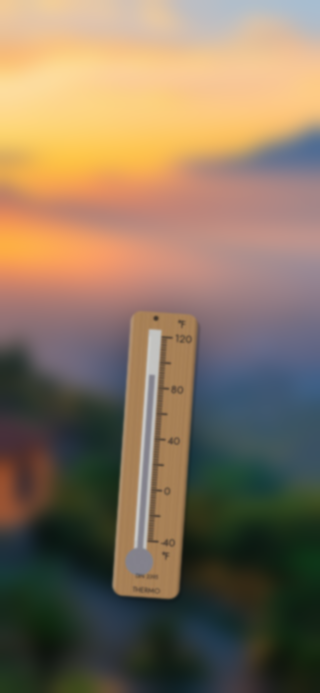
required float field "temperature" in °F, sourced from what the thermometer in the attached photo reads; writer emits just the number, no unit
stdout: 90
